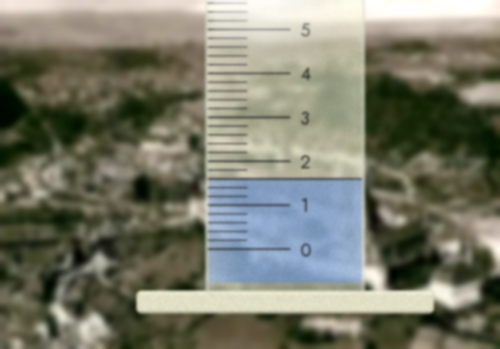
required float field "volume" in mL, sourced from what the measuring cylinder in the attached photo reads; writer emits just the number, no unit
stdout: 1.6
